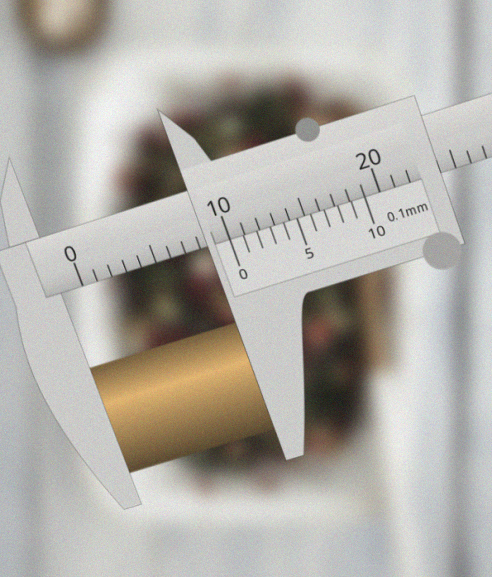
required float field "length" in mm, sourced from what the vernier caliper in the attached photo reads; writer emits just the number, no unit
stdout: 10.0
